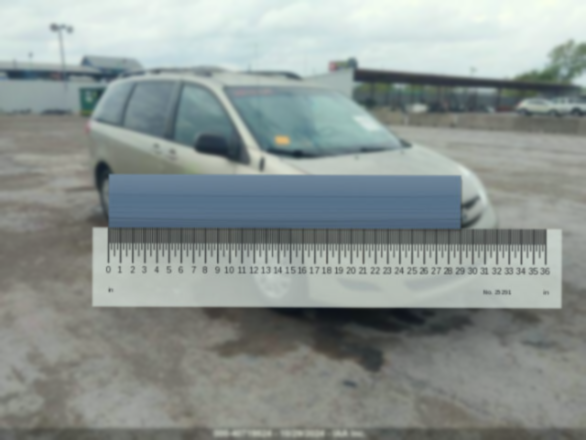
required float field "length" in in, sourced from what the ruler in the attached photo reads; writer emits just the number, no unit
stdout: 29
